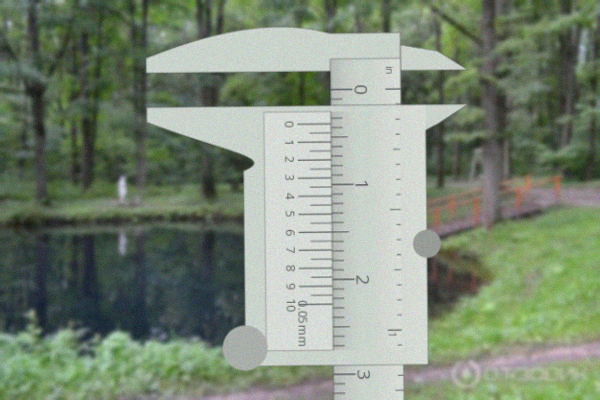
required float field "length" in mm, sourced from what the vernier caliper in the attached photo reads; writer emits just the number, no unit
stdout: 3.6
